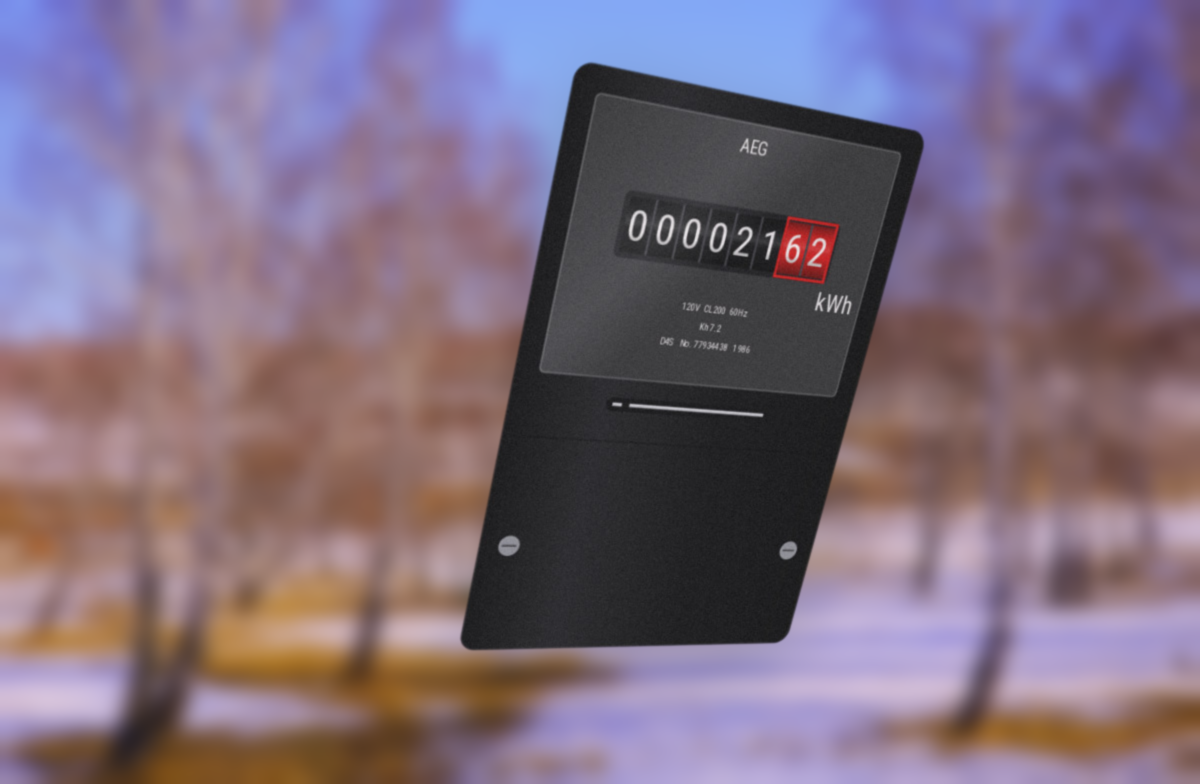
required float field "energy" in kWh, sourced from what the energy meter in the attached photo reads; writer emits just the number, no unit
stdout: 21.62
